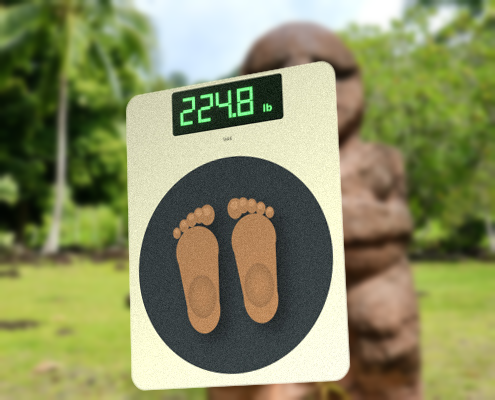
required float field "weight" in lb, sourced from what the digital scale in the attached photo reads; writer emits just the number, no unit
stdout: 224.8
